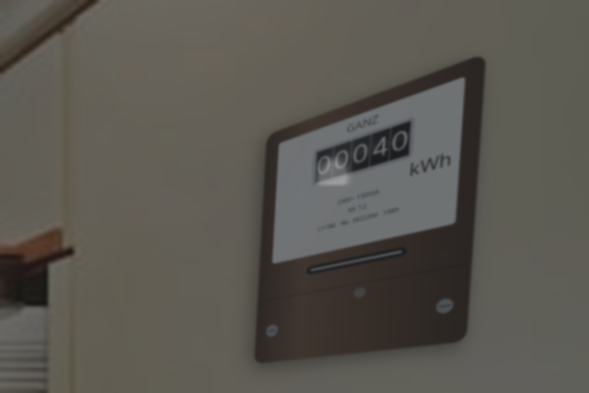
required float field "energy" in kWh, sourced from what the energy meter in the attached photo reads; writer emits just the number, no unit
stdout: 40
